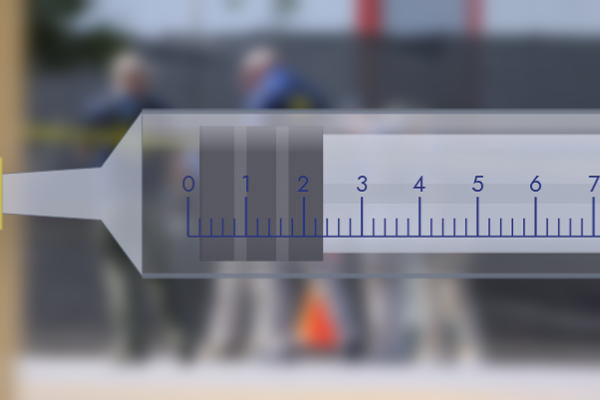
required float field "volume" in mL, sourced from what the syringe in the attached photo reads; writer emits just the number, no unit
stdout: 0.2
